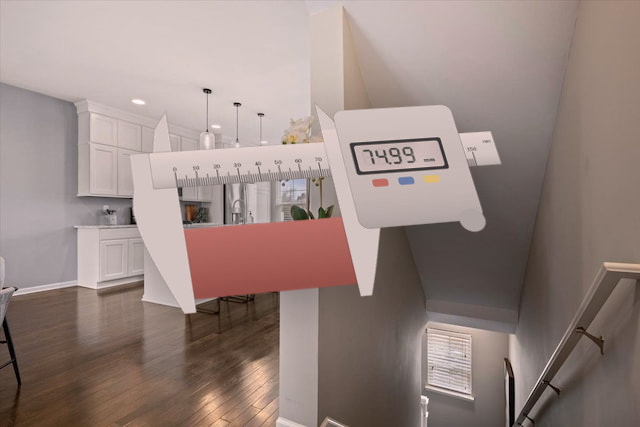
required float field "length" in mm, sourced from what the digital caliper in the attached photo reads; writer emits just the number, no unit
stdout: 74.99
